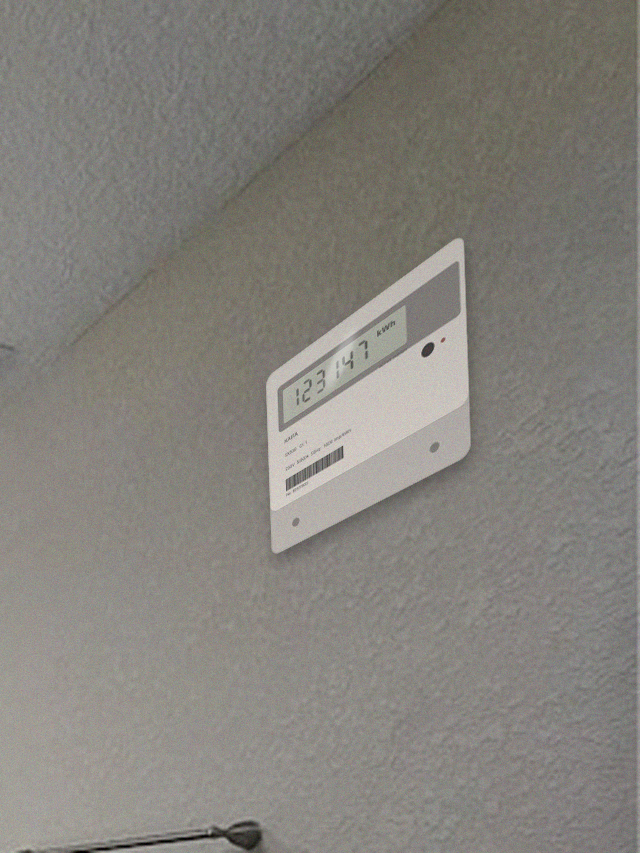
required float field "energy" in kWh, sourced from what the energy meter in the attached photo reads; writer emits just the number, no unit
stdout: 123147
